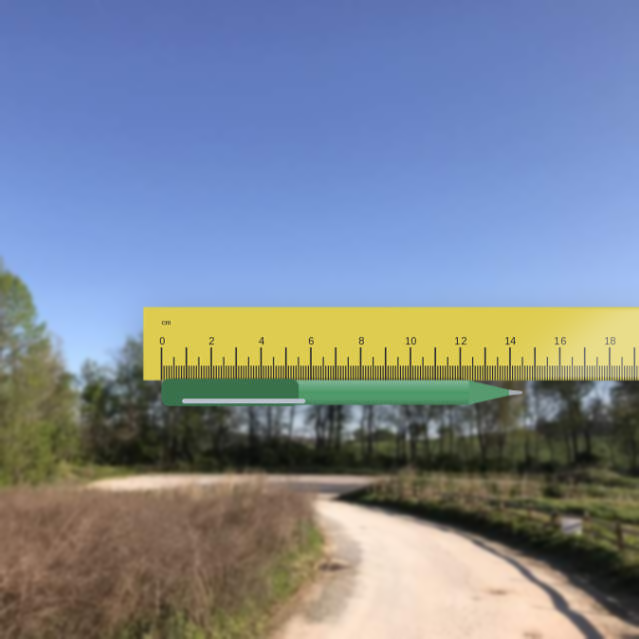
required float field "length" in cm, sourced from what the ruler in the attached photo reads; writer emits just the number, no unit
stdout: 14.5
